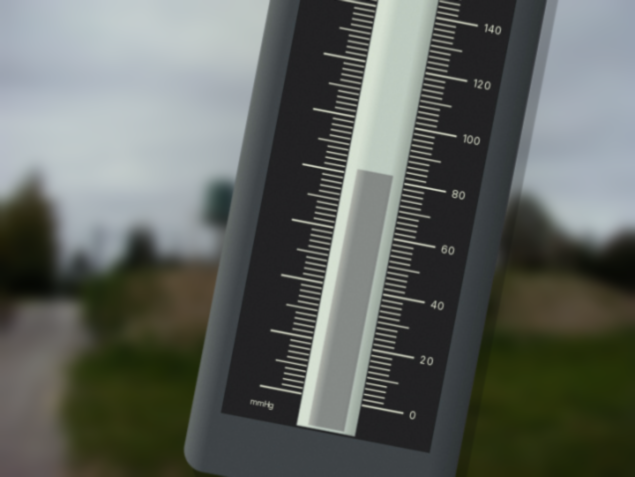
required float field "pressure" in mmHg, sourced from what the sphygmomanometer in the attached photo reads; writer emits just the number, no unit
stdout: 82
